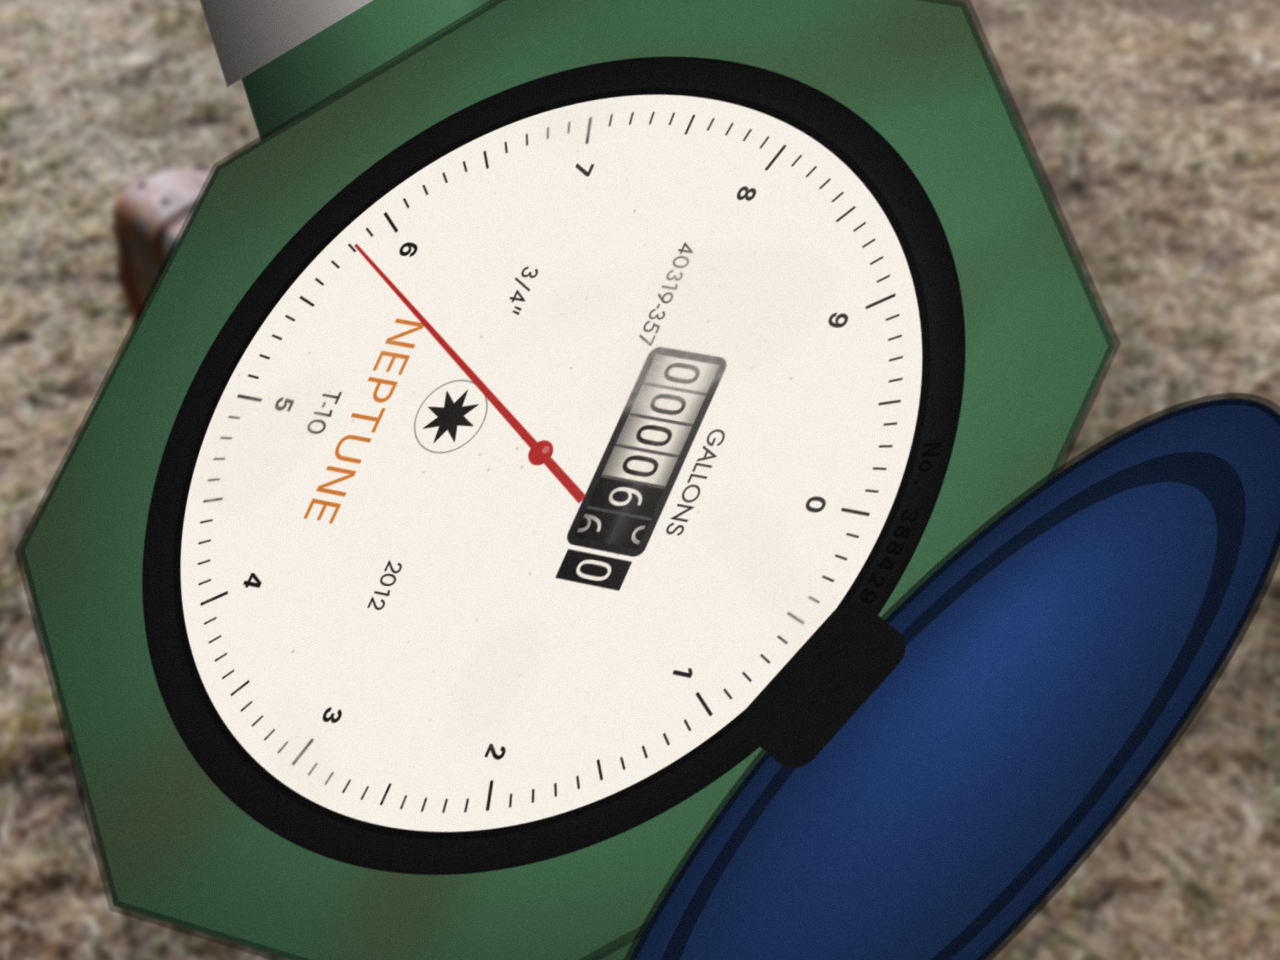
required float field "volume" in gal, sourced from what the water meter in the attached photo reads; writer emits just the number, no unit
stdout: 655.8
